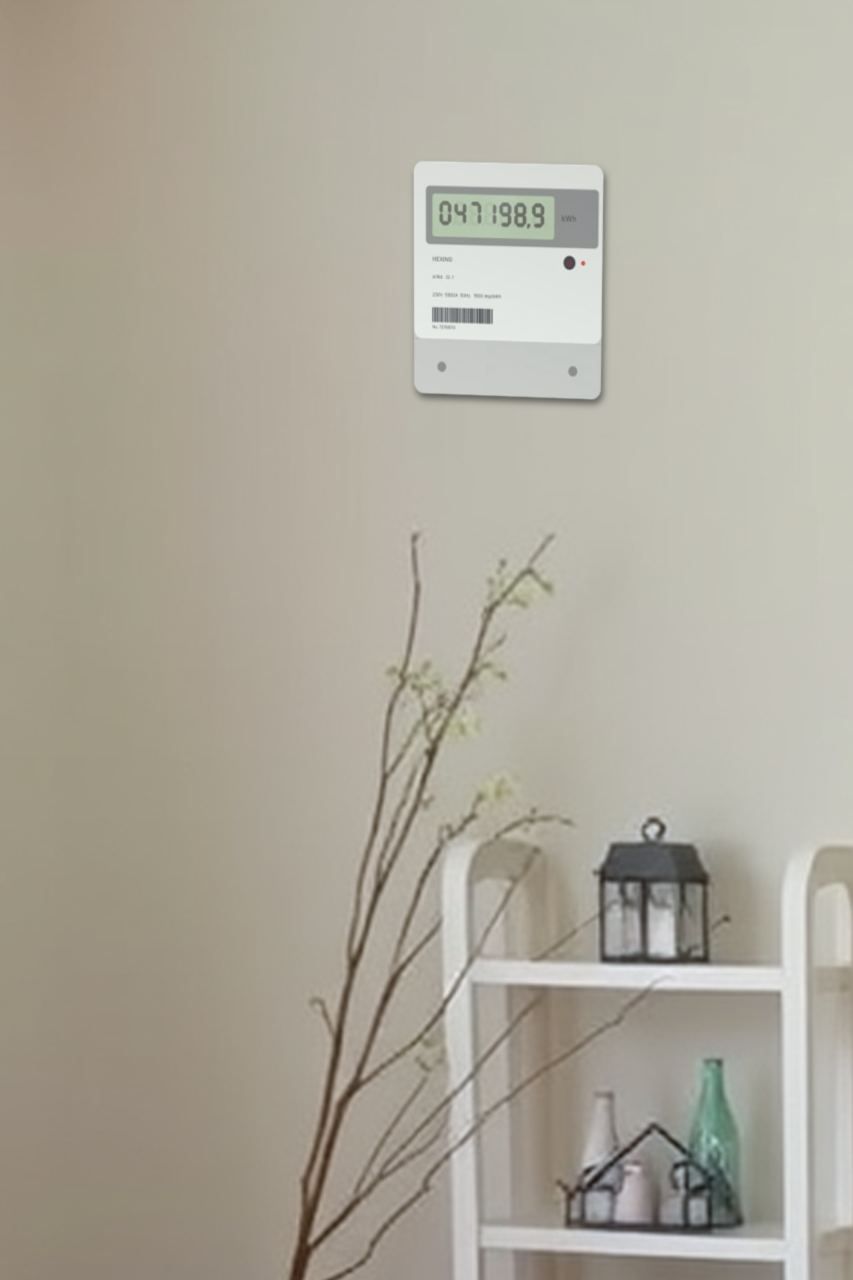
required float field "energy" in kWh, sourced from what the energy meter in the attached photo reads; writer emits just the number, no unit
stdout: 47198.9
